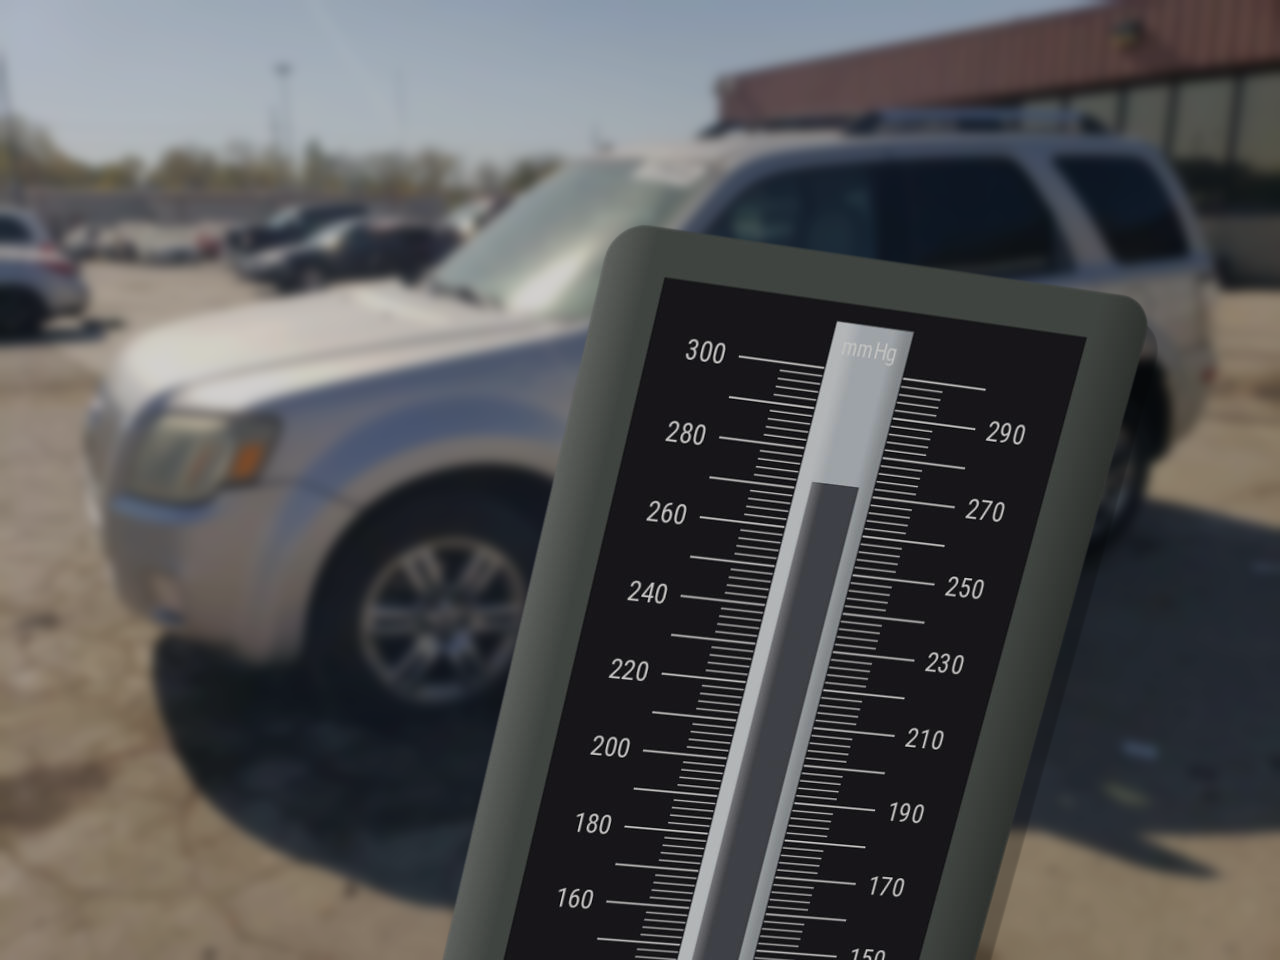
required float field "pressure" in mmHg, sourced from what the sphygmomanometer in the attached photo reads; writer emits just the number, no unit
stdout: 272
